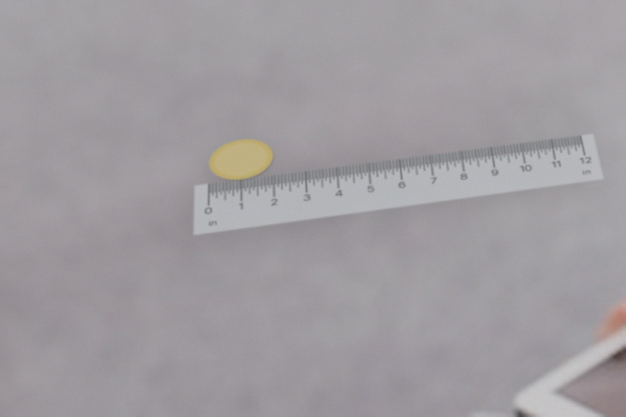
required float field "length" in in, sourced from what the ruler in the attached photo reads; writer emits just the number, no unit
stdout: 2
